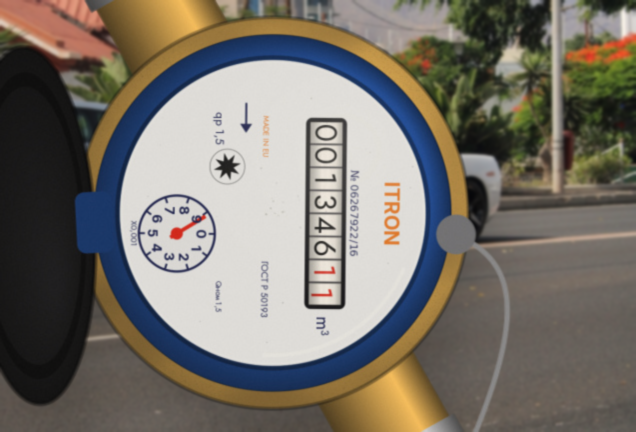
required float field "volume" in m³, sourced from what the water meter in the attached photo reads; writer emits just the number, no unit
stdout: 1346.109
